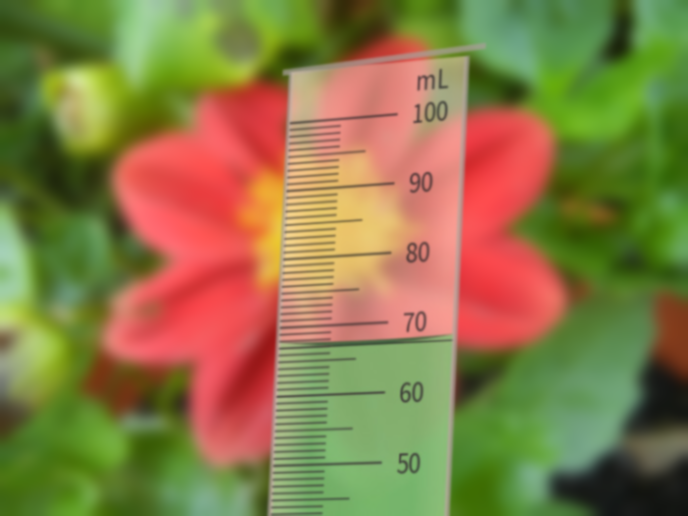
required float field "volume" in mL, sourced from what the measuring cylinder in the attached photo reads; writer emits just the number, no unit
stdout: 67
